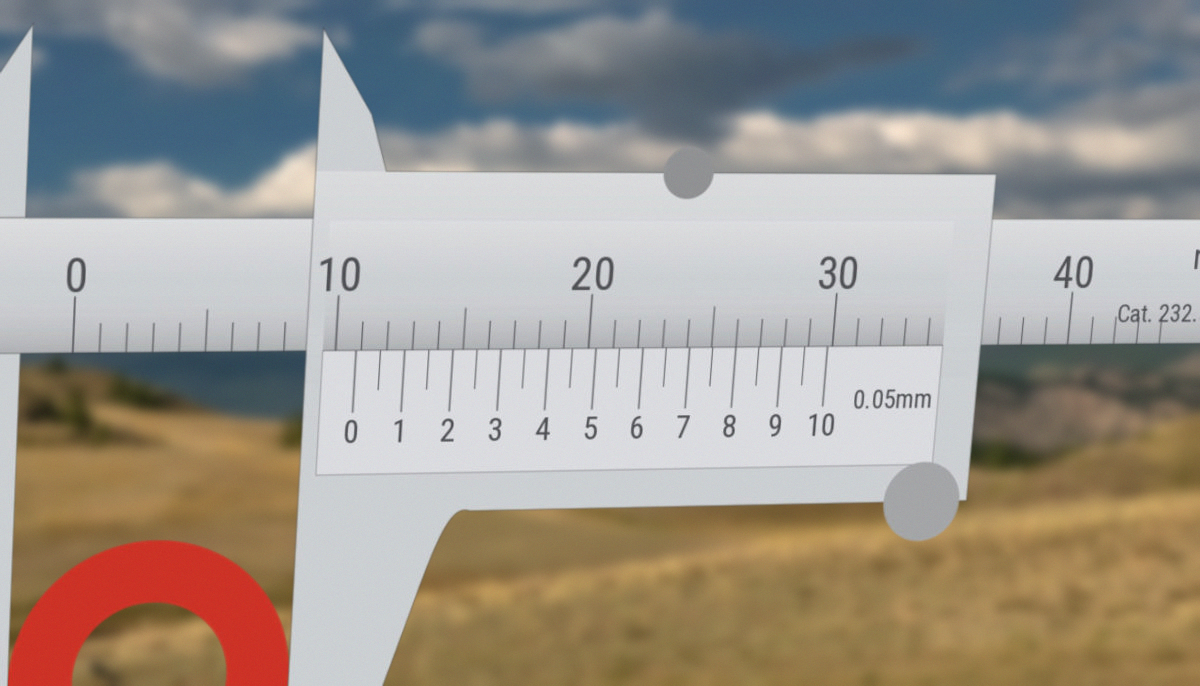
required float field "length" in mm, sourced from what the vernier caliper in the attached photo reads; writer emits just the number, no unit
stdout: 10.8
